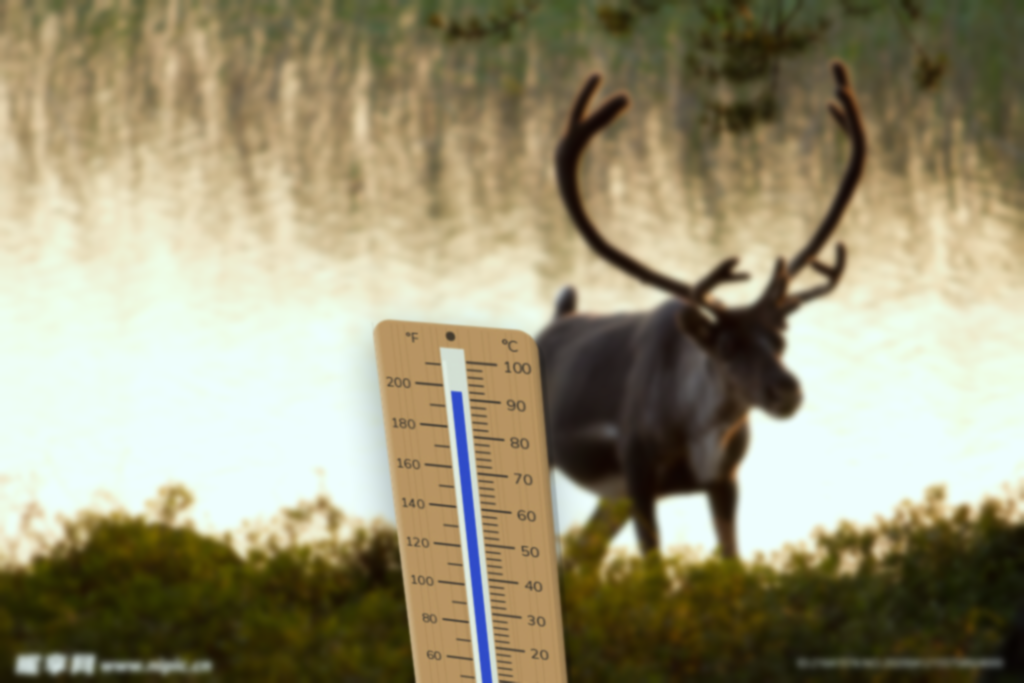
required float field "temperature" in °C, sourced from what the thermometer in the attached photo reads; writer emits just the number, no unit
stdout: 92
